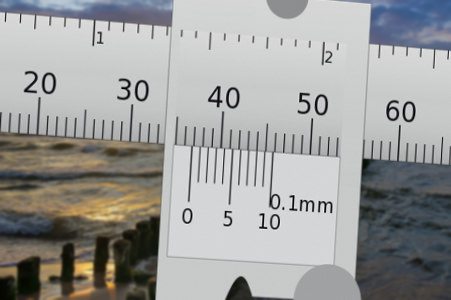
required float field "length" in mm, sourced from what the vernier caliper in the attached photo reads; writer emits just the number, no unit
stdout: 36.8
